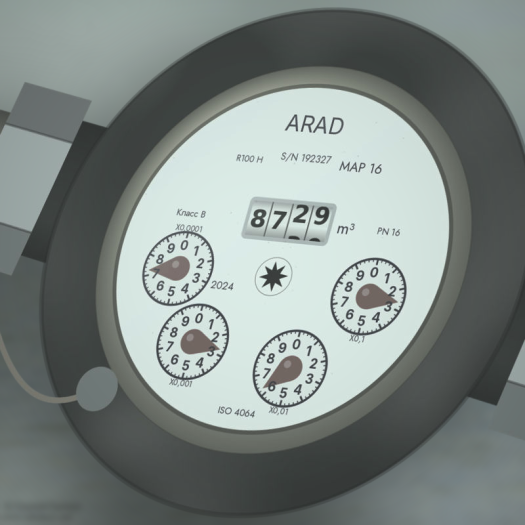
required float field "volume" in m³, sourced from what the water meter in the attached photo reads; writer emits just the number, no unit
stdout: 8729.2627
